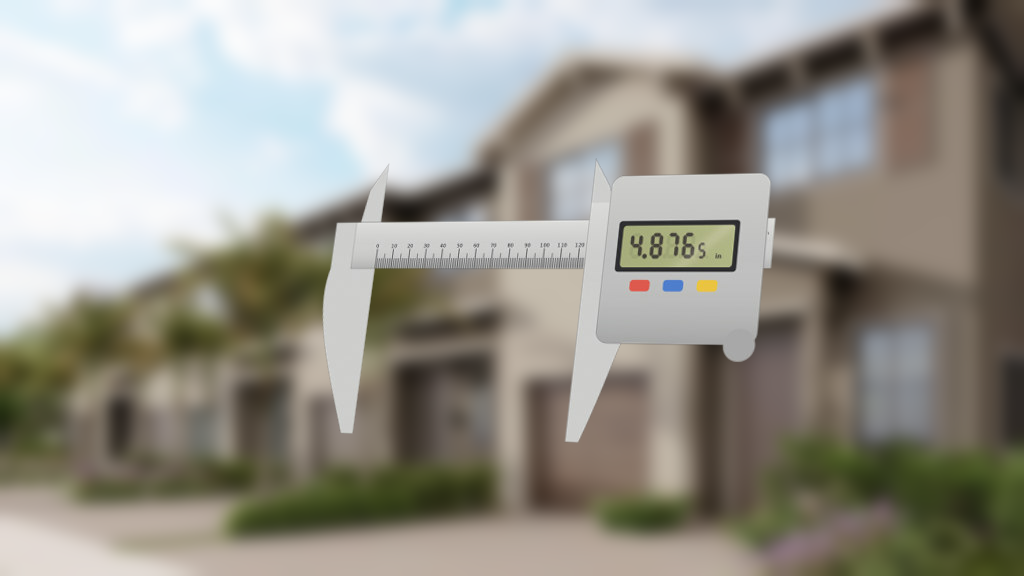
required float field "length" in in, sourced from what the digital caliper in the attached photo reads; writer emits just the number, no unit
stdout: 4.8765
